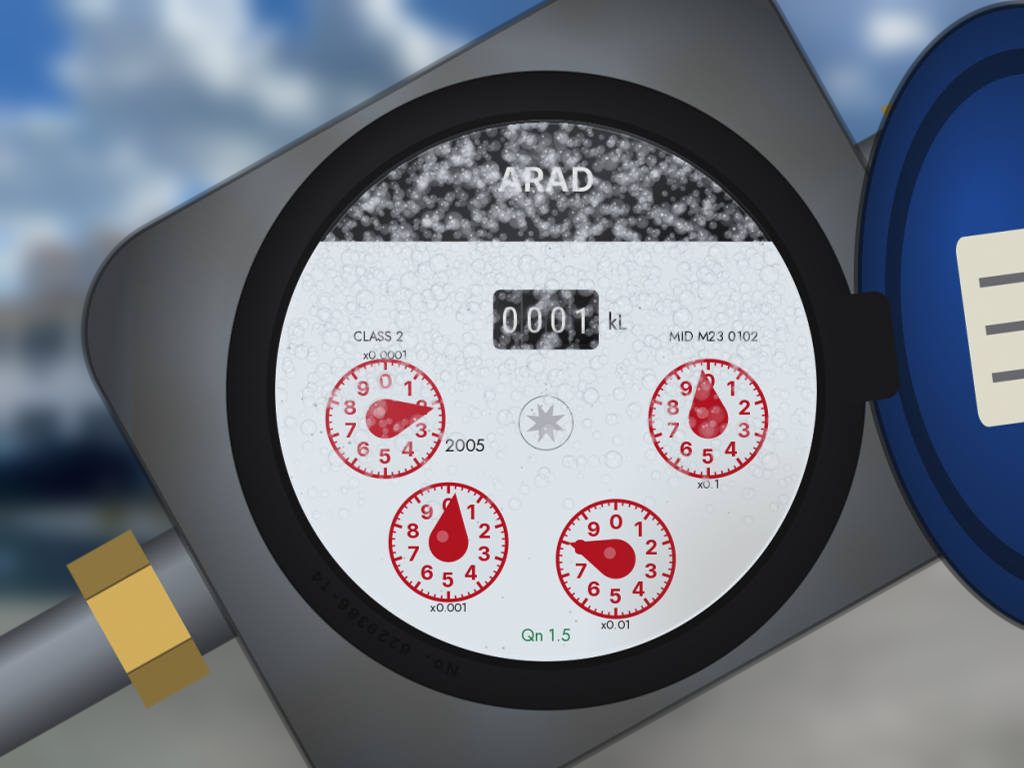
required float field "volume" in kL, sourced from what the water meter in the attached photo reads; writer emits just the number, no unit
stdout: 0.9802
